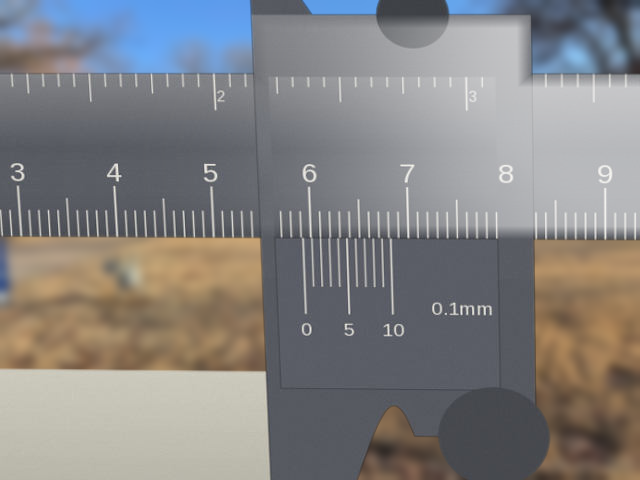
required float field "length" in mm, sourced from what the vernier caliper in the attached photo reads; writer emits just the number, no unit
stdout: 59.2
